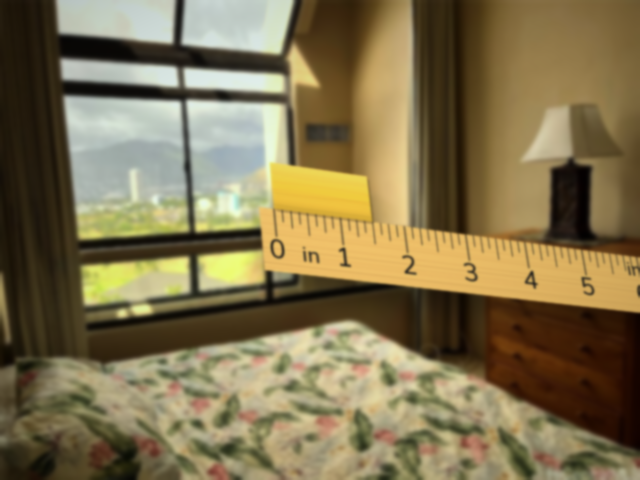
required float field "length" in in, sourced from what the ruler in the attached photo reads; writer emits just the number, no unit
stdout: 1.5
